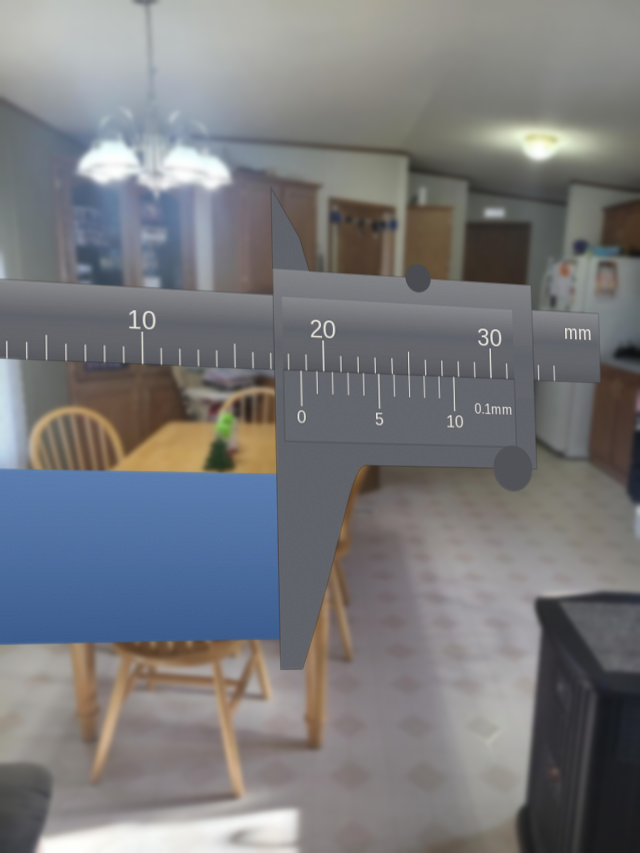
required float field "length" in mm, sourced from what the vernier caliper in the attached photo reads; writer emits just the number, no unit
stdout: 18.7
